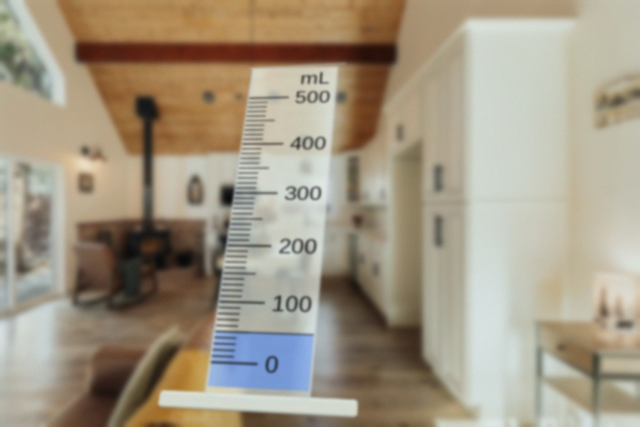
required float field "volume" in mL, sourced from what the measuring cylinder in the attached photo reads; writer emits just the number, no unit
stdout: 50
